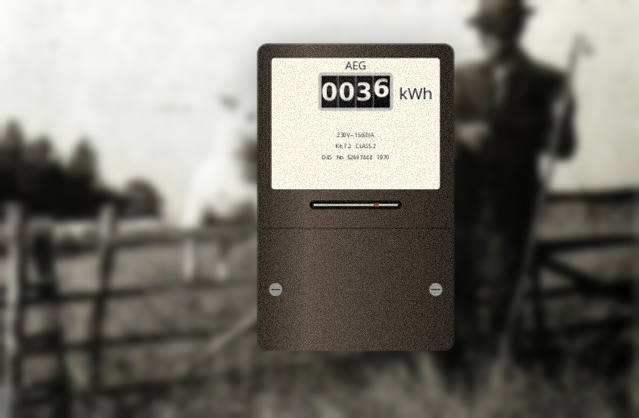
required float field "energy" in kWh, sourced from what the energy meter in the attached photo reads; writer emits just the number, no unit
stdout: 36
